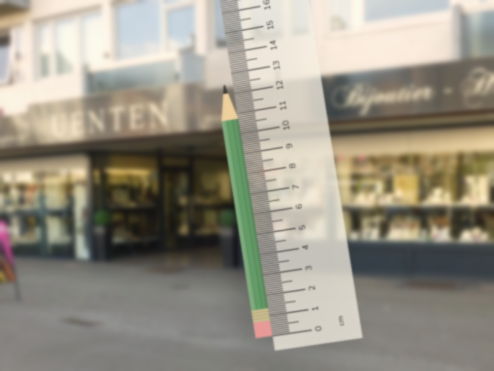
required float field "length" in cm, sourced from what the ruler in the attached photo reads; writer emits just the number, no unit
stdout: 12.5
